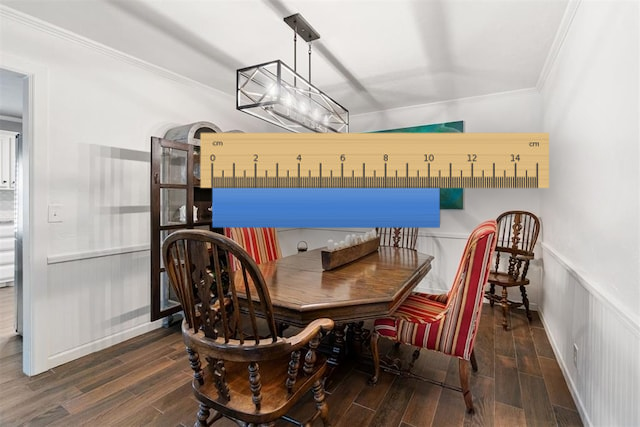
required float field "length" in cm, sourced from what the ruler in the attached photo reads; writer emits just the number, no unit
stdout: 10.5
